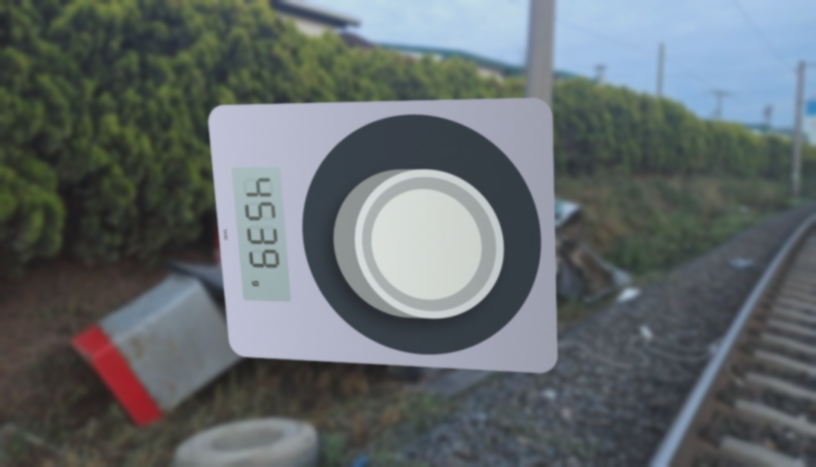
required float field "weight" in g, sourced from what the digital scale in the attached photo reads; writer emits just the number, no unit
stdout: 4539
